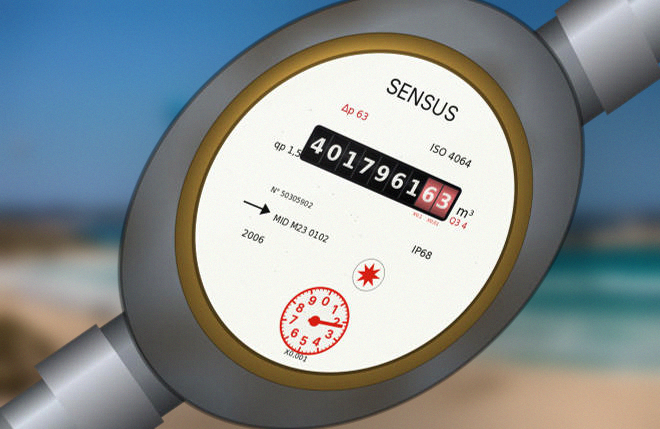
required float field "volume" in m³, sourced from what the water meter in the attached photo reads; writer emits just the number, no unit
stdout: 4017961.632
